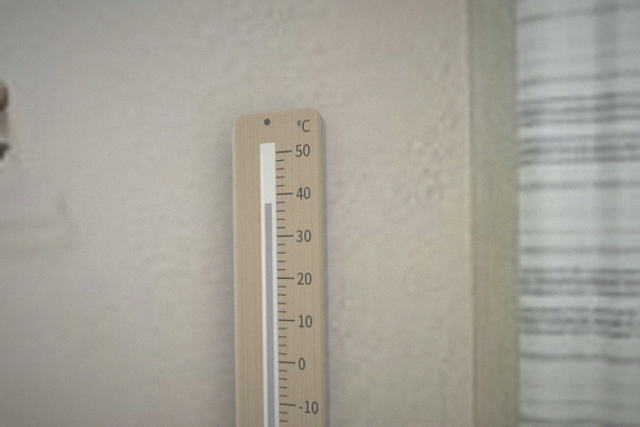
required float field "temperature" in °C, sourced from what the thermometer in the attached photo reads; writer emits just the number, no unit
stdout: 38
